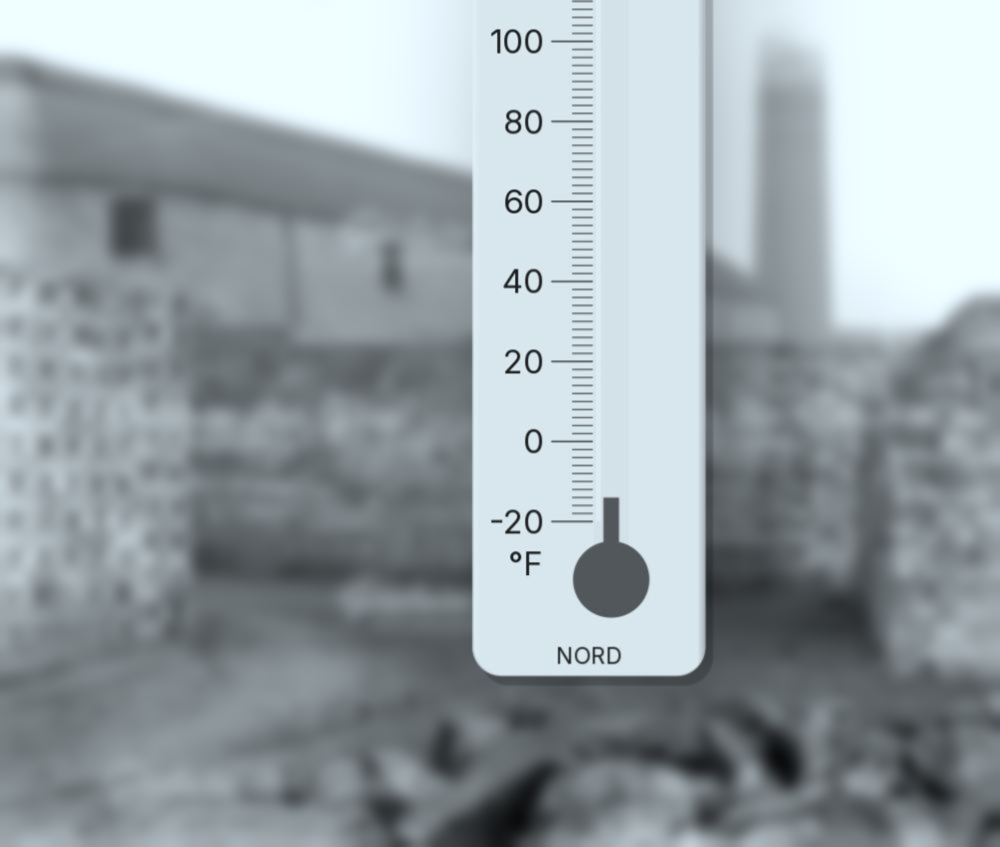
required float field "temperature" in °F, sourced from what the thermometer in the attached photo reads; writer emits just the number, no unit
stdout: -14
